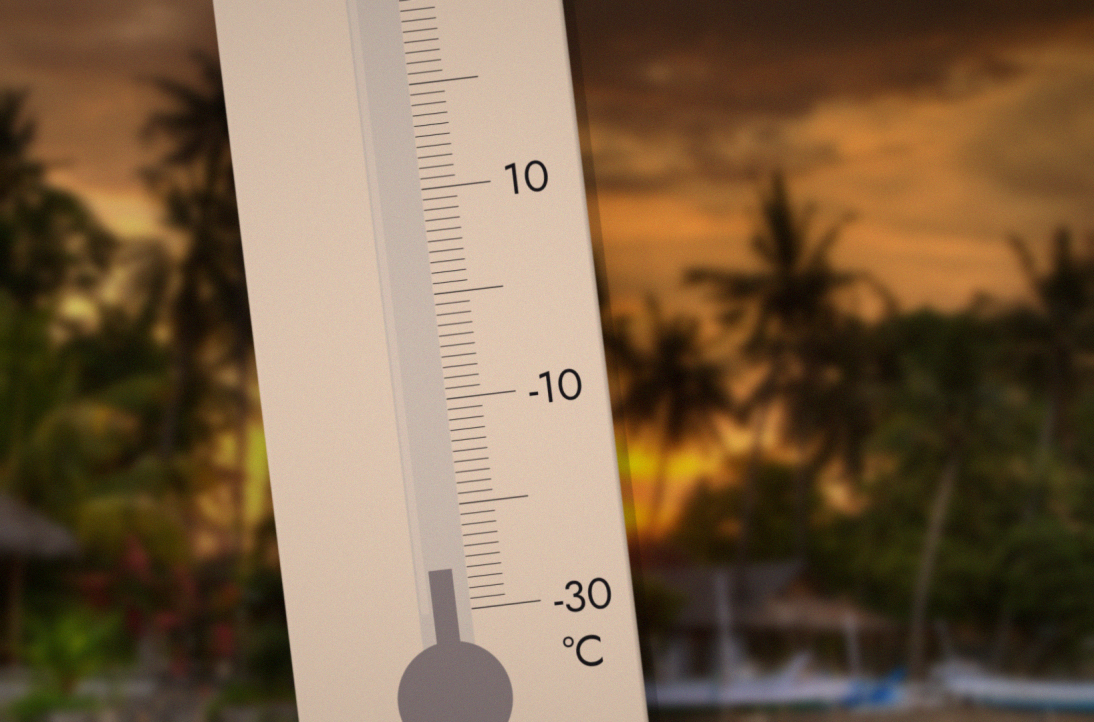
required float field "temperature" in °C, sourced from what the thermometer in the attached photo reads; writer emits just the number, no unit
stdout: -26
